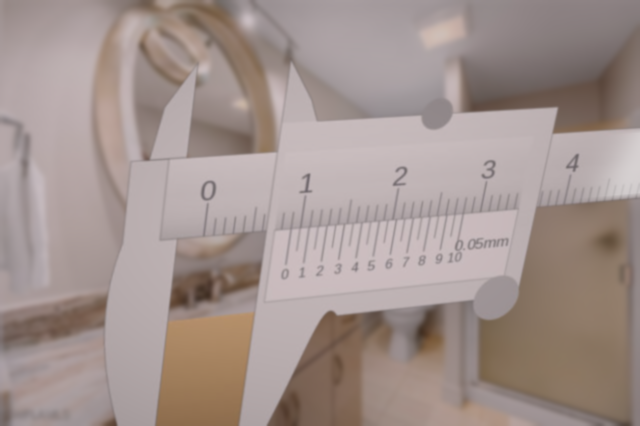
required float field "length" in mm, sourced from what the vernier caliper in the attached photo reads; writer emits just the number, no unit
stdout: 9.0
